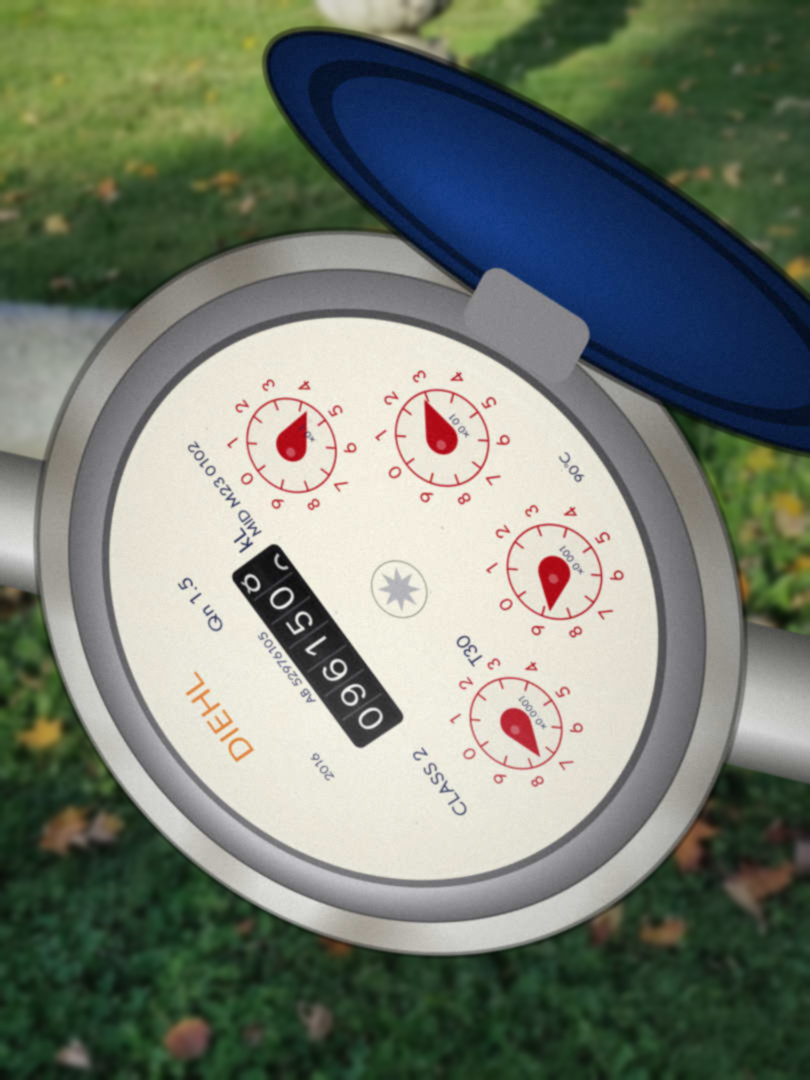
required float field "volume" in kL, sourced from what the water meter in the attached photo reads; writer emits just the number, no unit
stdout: 961508.4287
